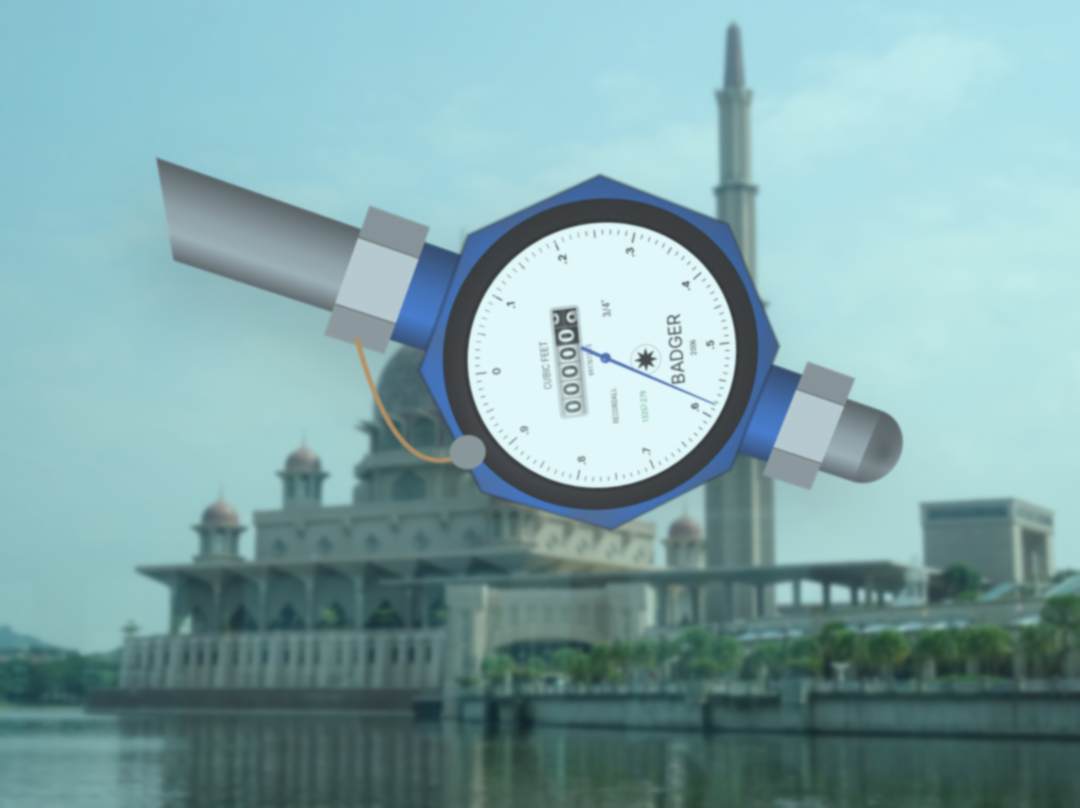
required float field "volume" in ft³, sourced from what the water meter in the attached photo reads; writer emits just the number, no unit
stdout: 8.58
